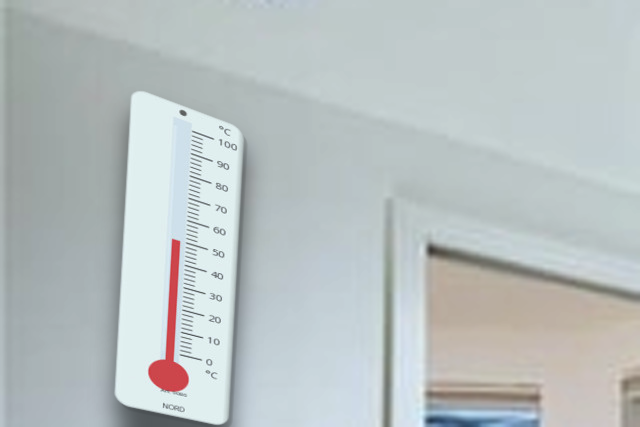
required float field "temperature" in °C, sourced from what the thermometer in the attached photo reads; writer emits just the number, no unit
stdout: 50
